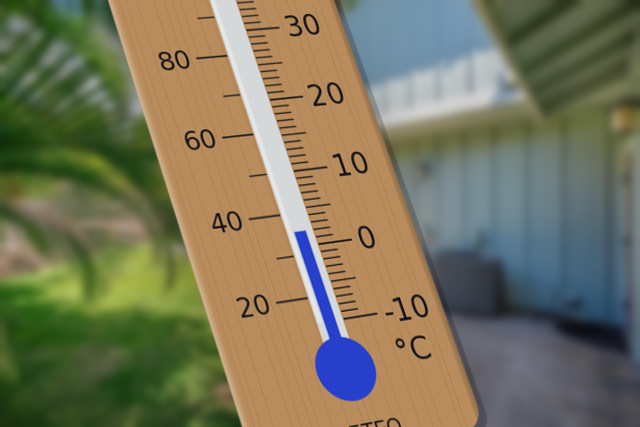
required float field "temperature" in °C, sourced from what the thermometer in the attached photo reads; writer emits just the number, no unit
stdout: 2
